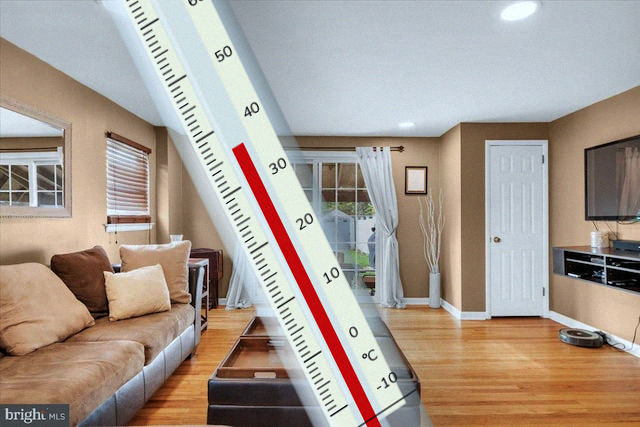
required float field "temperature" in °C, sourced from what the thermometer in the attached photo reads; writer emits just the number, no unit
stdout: 36
